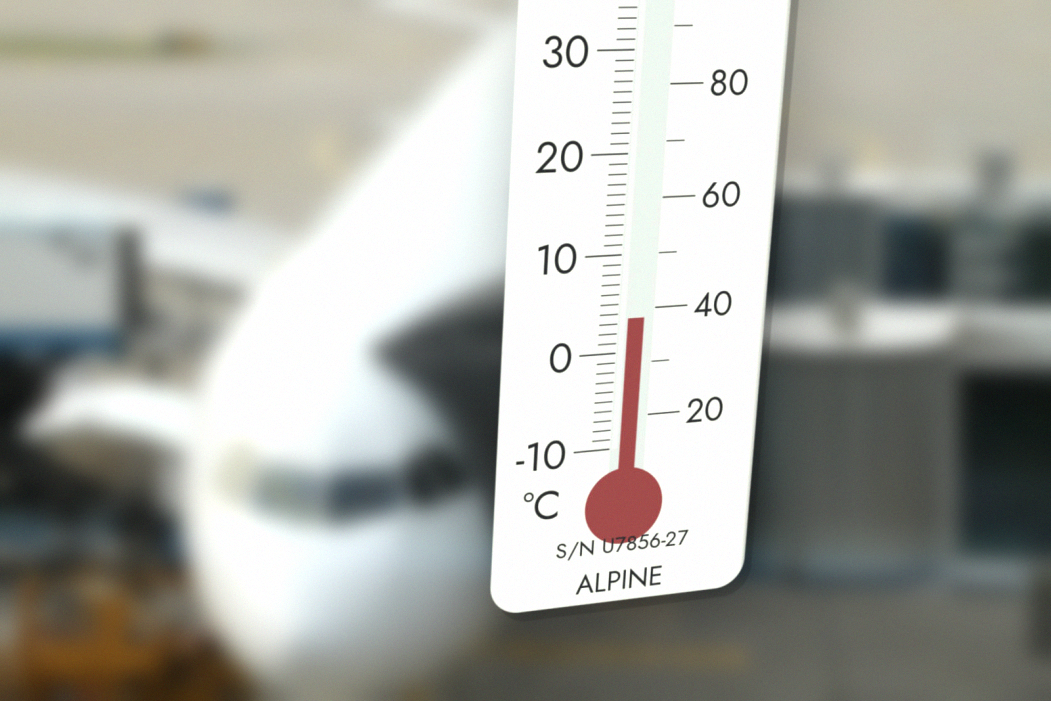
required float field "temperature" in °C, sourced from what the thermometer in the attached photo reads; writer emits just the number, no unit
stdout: 3.5
